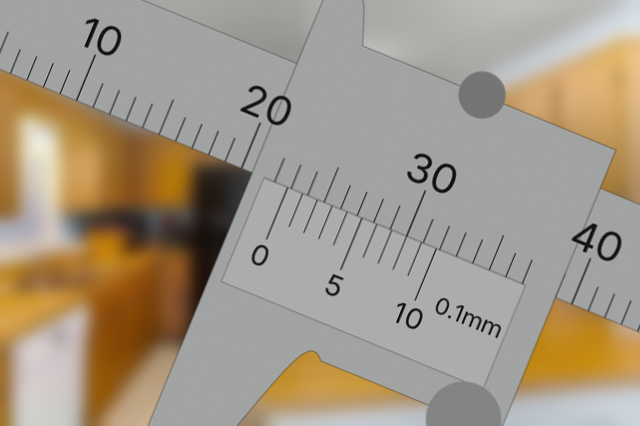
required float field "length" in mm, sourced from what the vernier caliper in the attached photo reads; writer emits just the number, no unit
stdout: 22.8
